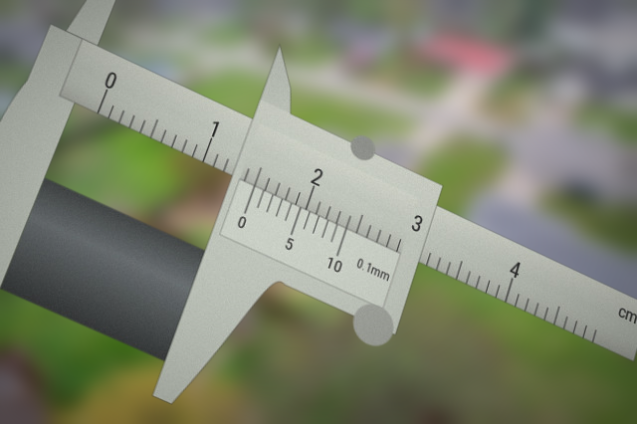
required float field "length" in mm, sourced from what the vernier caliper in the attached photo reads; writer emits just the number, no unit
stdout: 15.0
